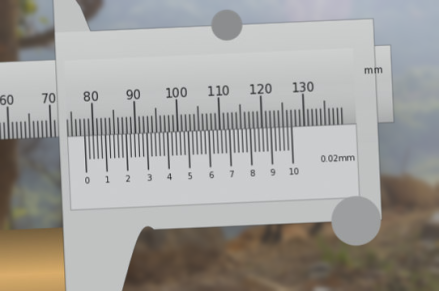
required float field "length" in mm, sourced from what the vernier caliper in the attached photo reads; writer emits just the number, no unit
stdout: 78.0
